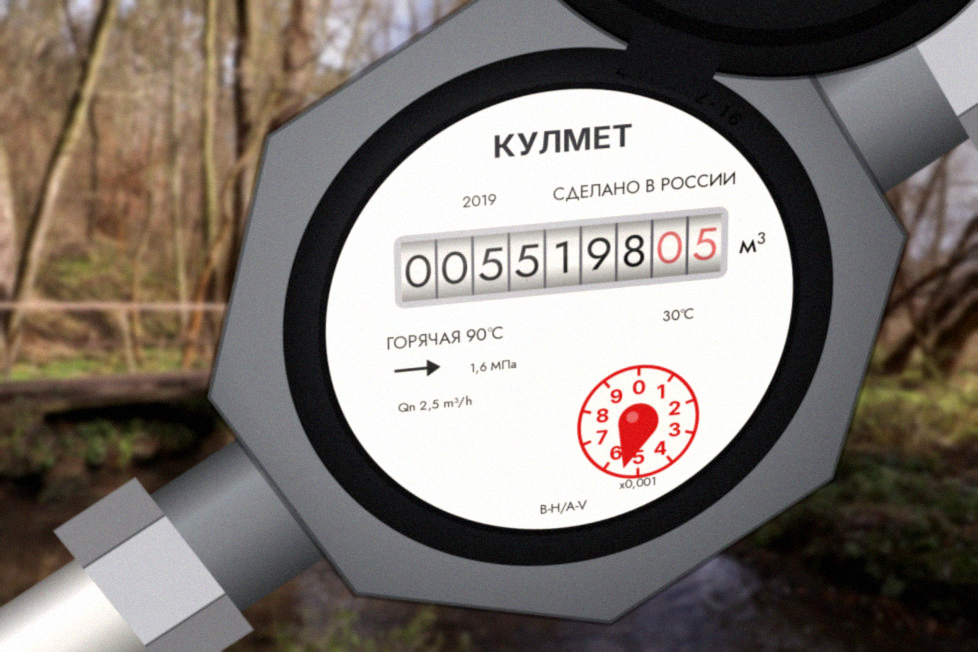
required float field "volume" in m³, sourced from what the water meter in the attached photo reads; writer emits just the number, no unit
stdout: 55198.055
